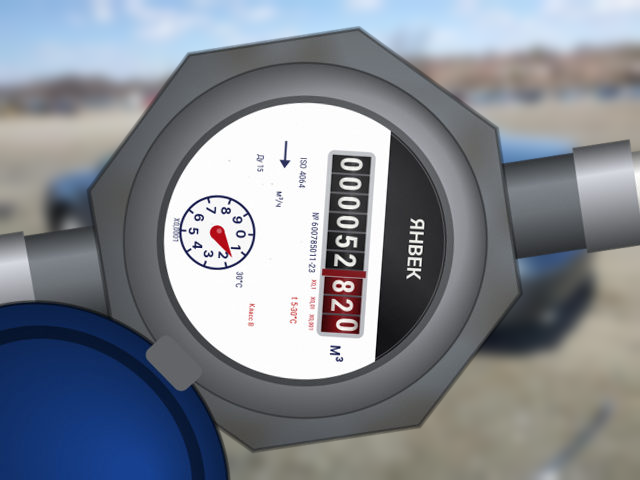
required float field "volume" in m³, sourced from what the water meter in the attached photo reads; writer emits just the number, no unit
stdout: 52.8201
